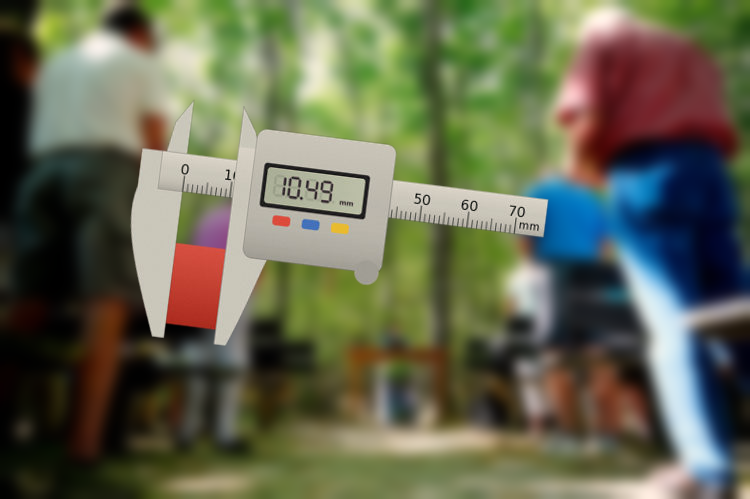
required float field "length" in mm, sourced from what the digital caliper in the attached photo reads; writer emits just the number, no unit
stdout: 10.49
